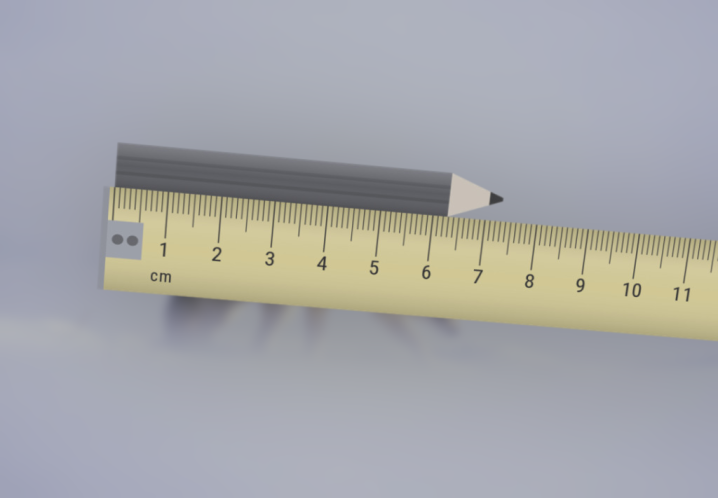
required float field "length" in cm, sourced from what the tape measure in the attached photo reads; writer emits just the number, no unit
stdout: 7.3
